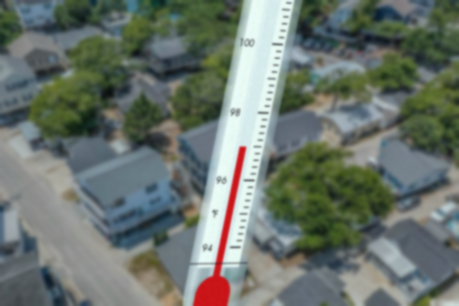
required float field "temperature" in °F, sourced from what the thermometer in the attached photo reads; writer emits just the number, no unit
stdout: 97
